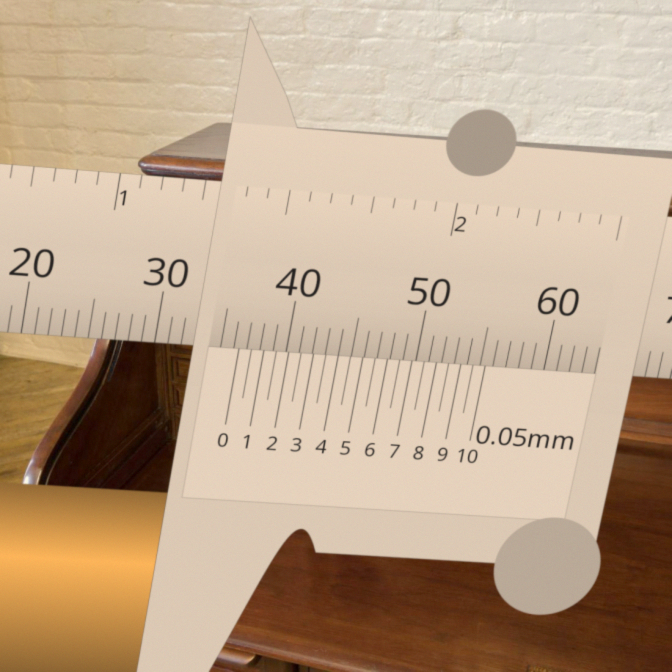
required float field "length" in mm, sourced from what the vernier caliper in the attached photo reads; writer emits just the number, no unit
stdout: 36.4
